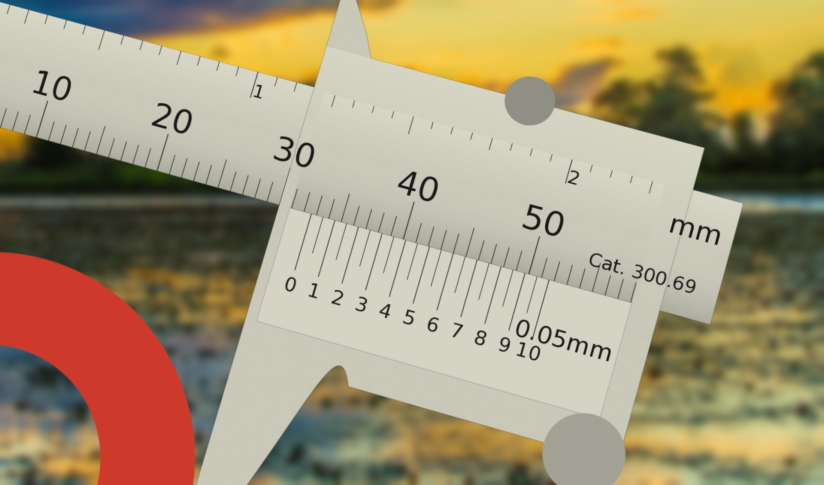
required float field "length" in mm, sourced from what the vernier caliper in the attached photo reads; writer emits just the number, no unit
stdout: 32.6
